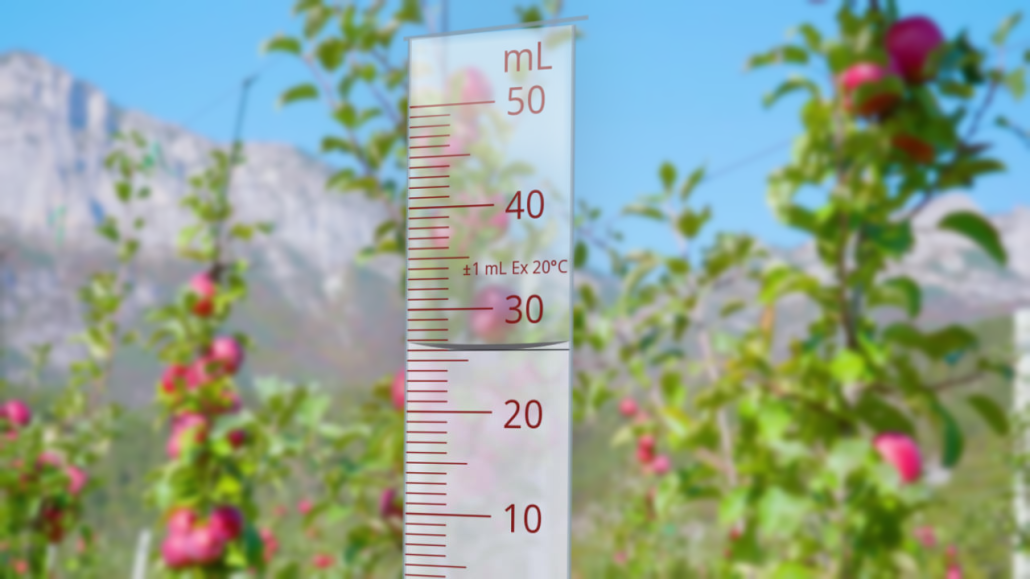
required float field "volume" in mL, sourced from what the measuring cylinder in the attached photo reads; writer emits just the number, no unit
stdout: 26
